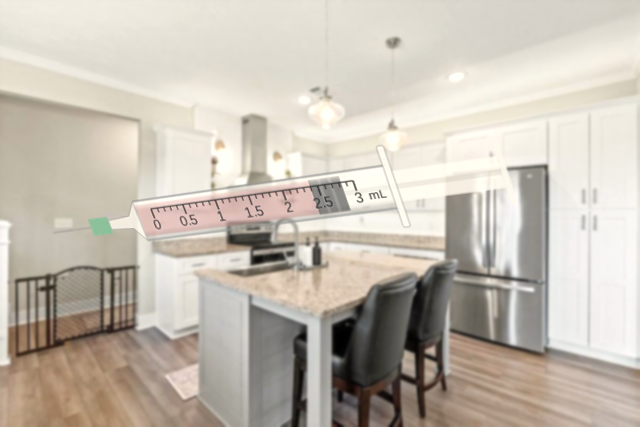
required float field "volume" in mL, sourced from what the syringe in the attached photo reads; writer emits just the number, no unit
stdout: 2.4
